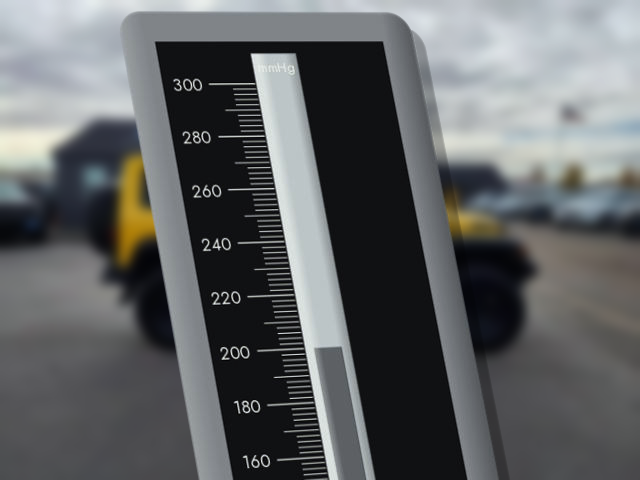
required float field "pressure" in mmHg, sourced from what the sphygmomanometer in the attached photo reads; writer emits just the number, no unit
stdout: 200
